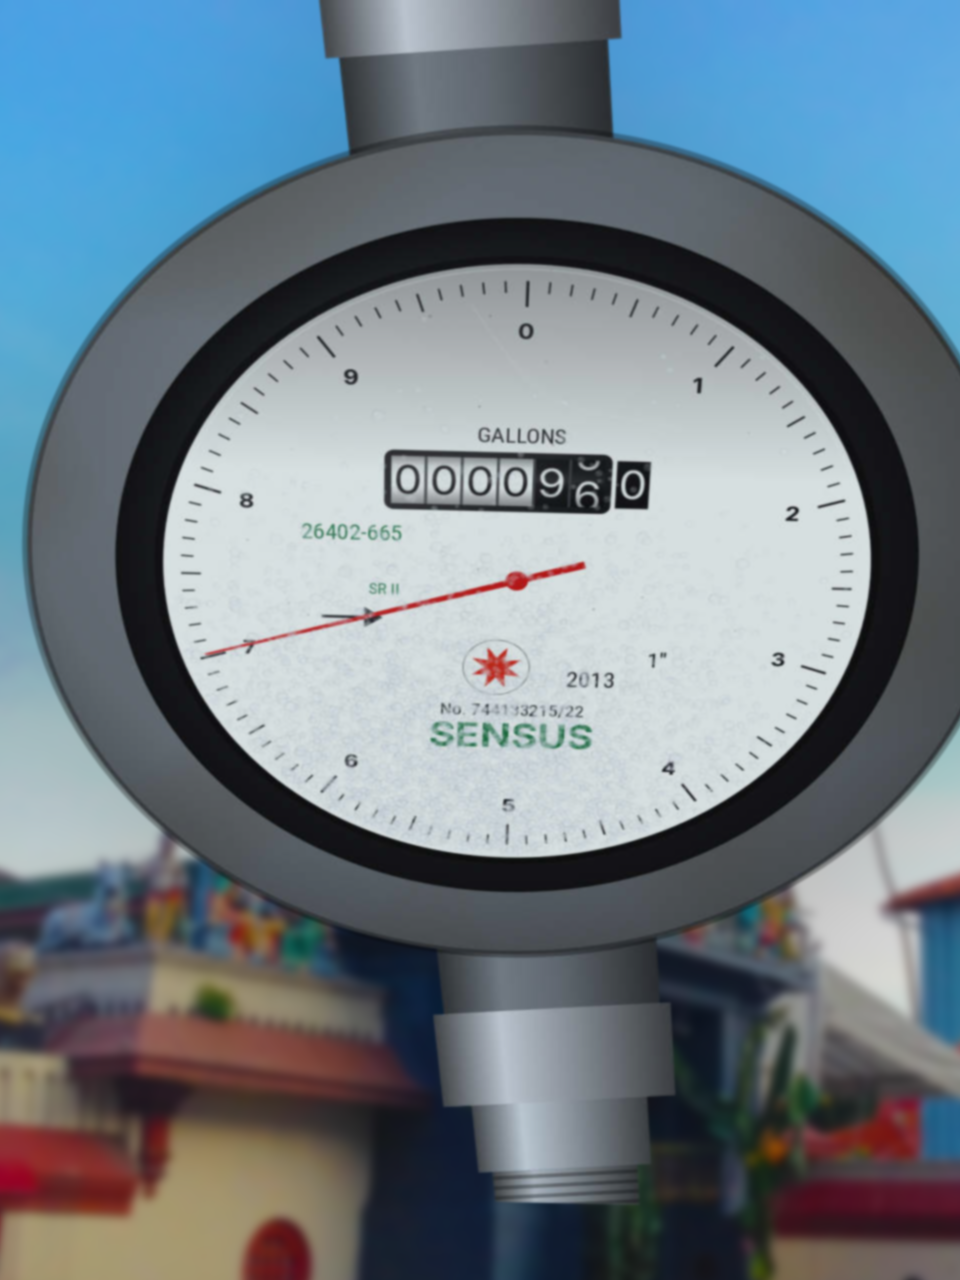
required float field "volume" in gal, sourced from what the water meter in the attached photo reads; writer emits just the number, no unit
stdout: 957.0
